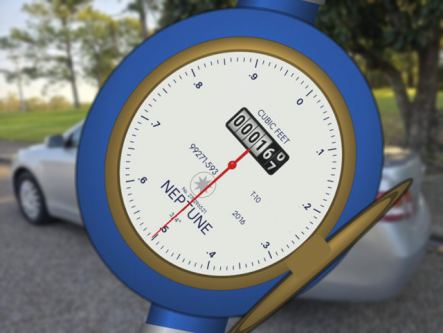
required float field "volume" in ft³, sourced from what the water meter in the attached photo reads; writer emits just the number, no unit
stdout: 166.50
